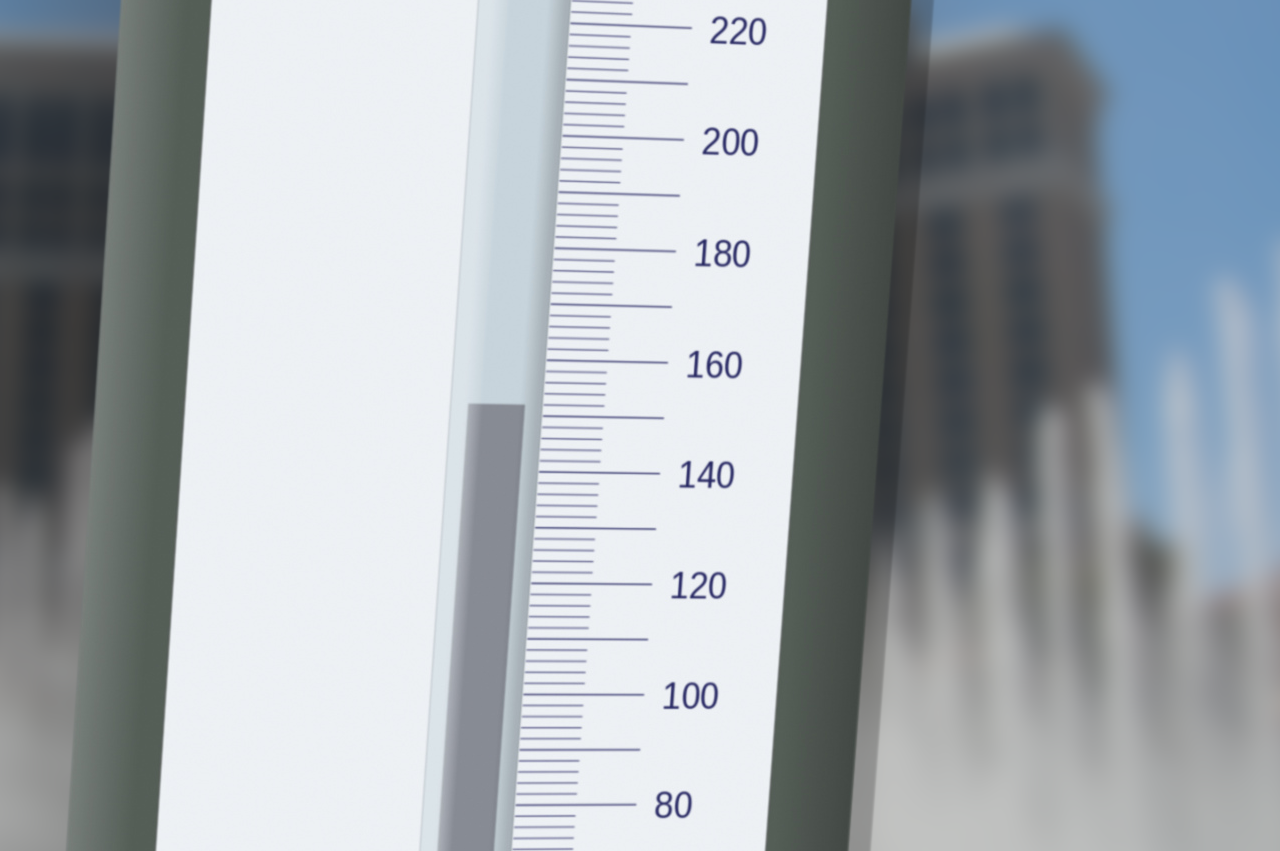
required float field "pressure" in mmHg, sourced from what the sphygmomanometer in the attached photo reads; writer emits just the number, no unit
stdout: 152
